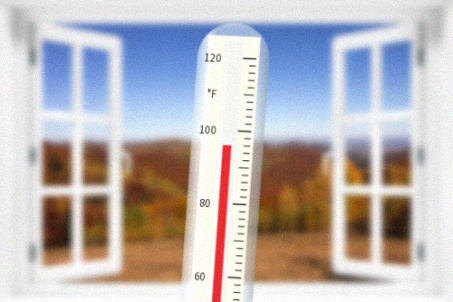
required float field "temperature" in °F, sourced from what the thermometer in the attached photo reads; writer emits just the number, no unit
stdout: 96
